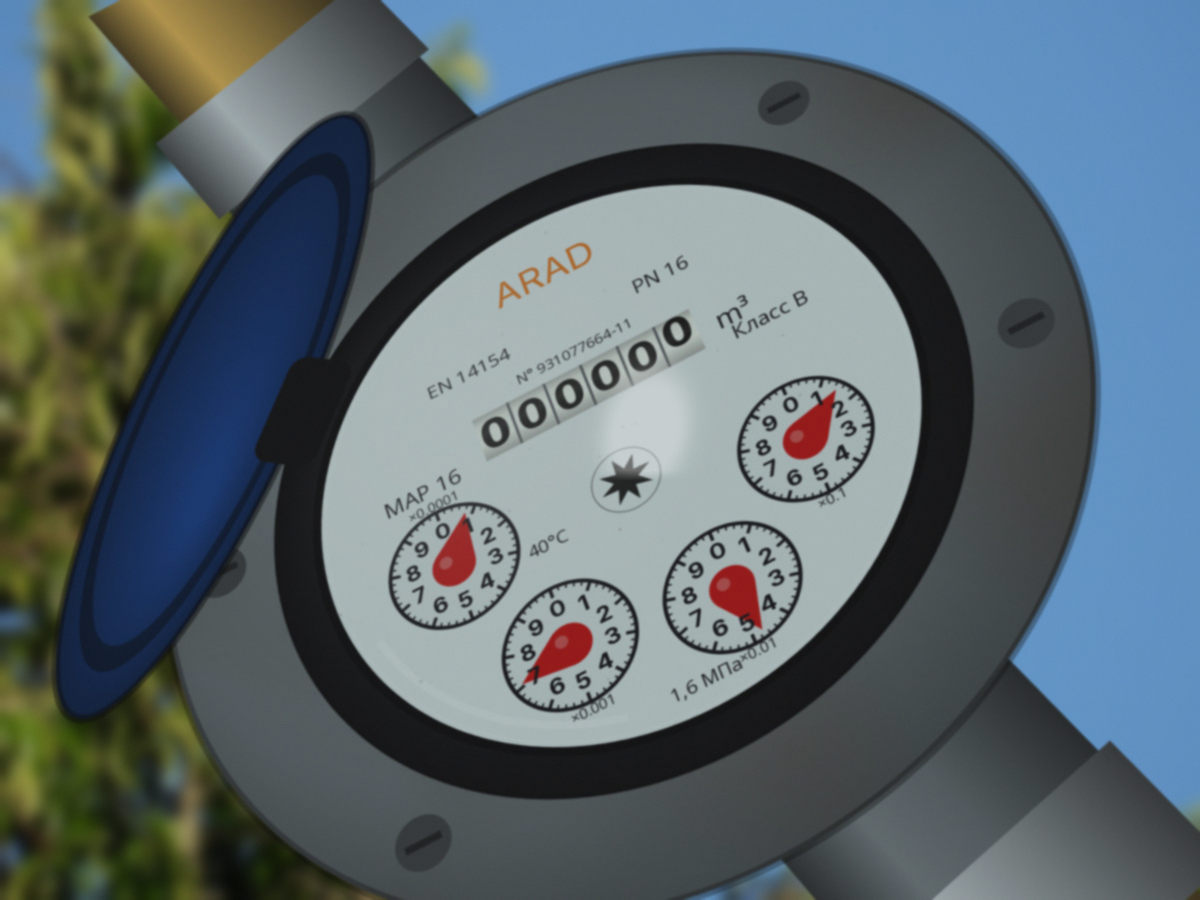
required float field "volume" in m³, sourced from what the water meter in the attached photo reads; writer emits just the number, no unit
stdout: 0.1470
